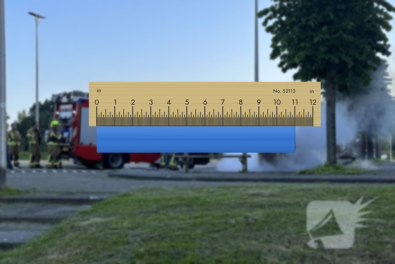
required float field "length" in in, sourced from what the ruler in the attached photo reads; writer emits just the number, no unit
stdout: 11
